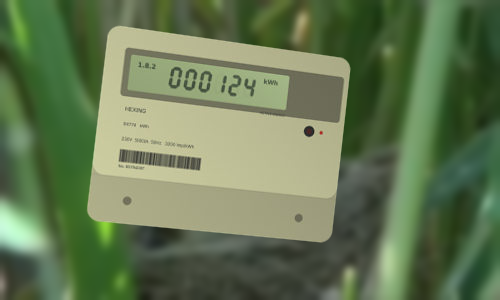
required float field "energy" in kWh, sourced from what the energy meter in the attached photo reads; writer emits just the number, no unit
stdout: 124
